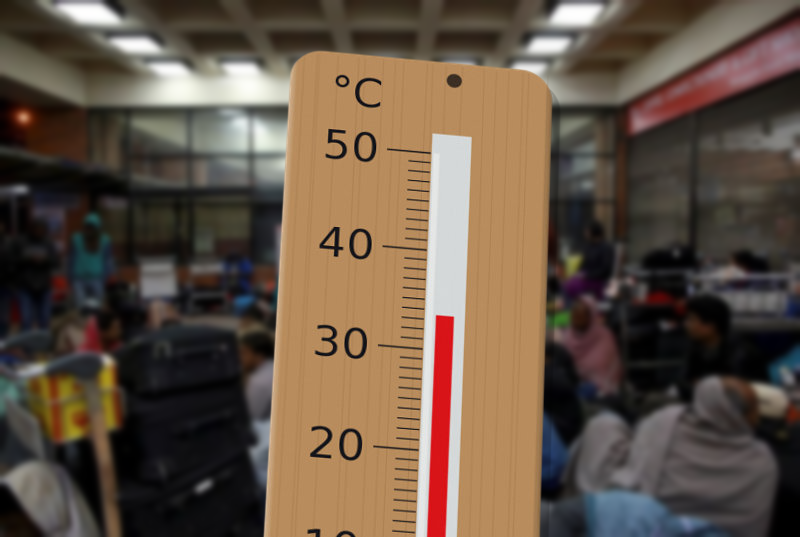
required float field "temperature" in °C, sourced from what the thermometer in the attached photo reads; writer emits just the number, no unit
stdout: 33.5
